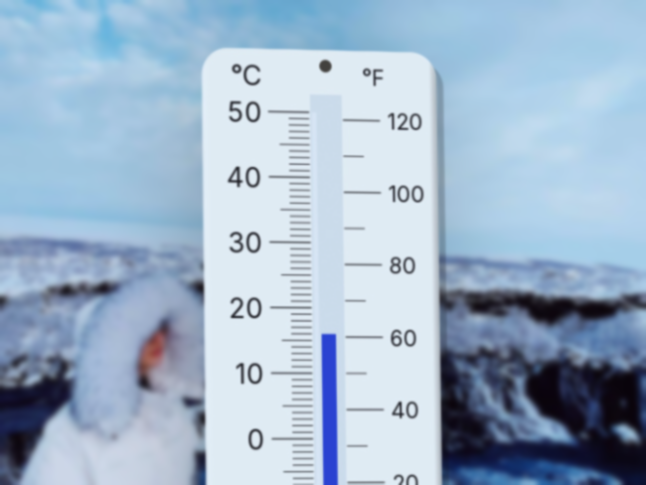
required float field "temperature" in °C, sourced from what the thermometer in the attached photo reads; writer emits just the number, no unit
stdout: 16
